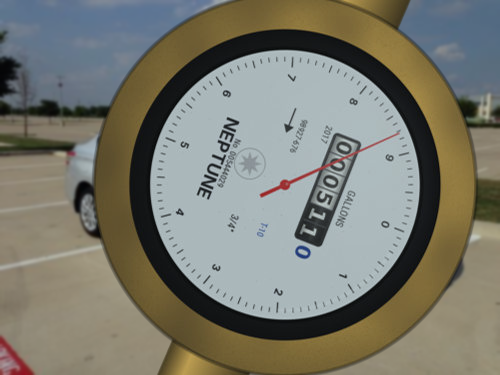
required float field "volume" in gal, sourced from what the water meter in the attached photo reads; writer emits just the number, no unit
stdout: 5108.7
